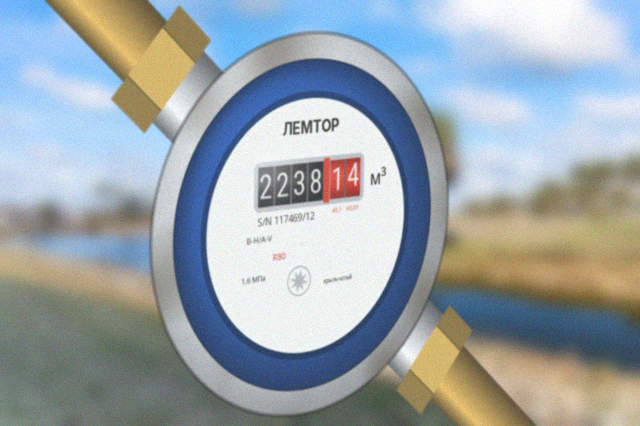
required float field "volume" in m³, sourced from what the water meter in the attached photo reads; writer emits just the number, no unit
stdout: 2238.14
